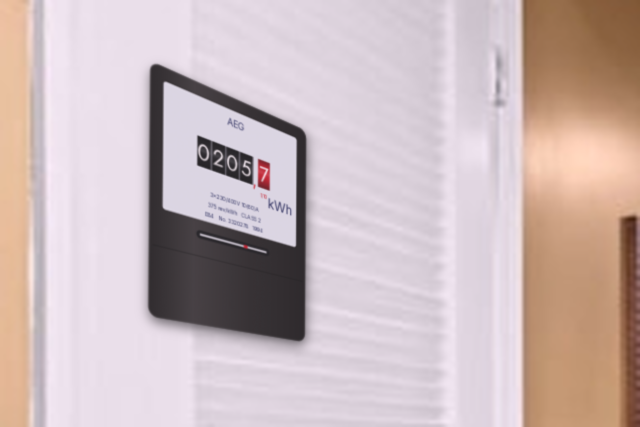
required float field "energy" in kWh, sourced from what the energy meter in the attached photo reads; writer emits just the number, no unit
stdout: 205.7
